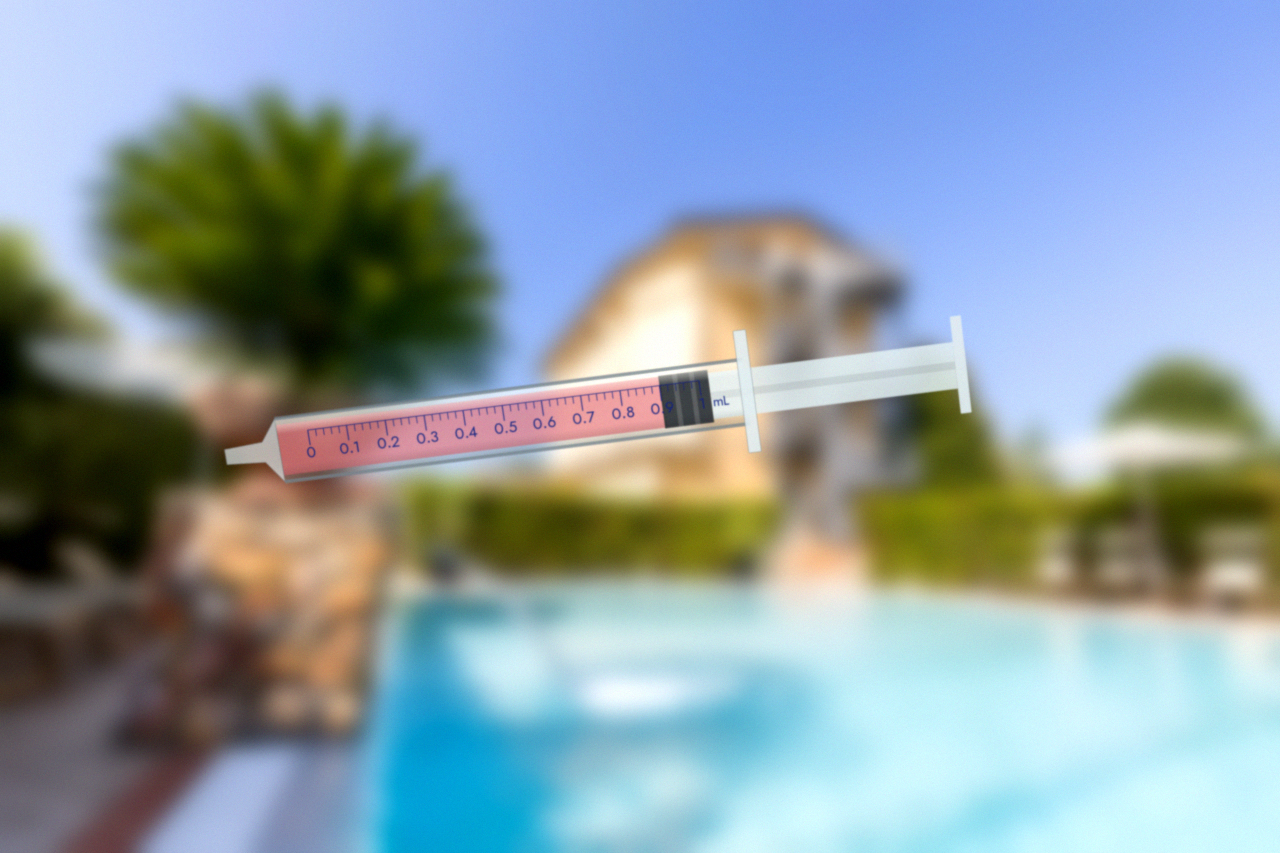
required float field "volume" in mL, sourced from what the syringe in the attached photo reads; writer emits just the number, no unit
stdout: 0.9
